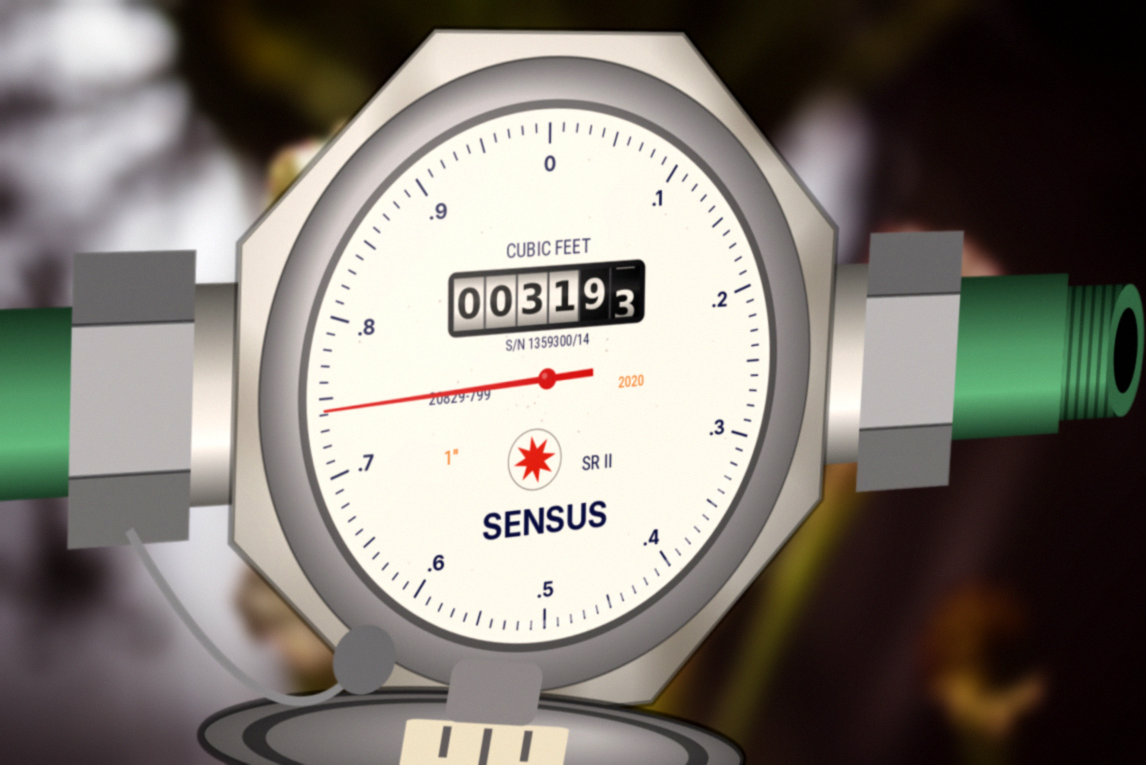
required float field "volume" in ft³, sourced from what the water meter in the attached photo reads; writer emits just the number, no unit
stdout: 3192.74
